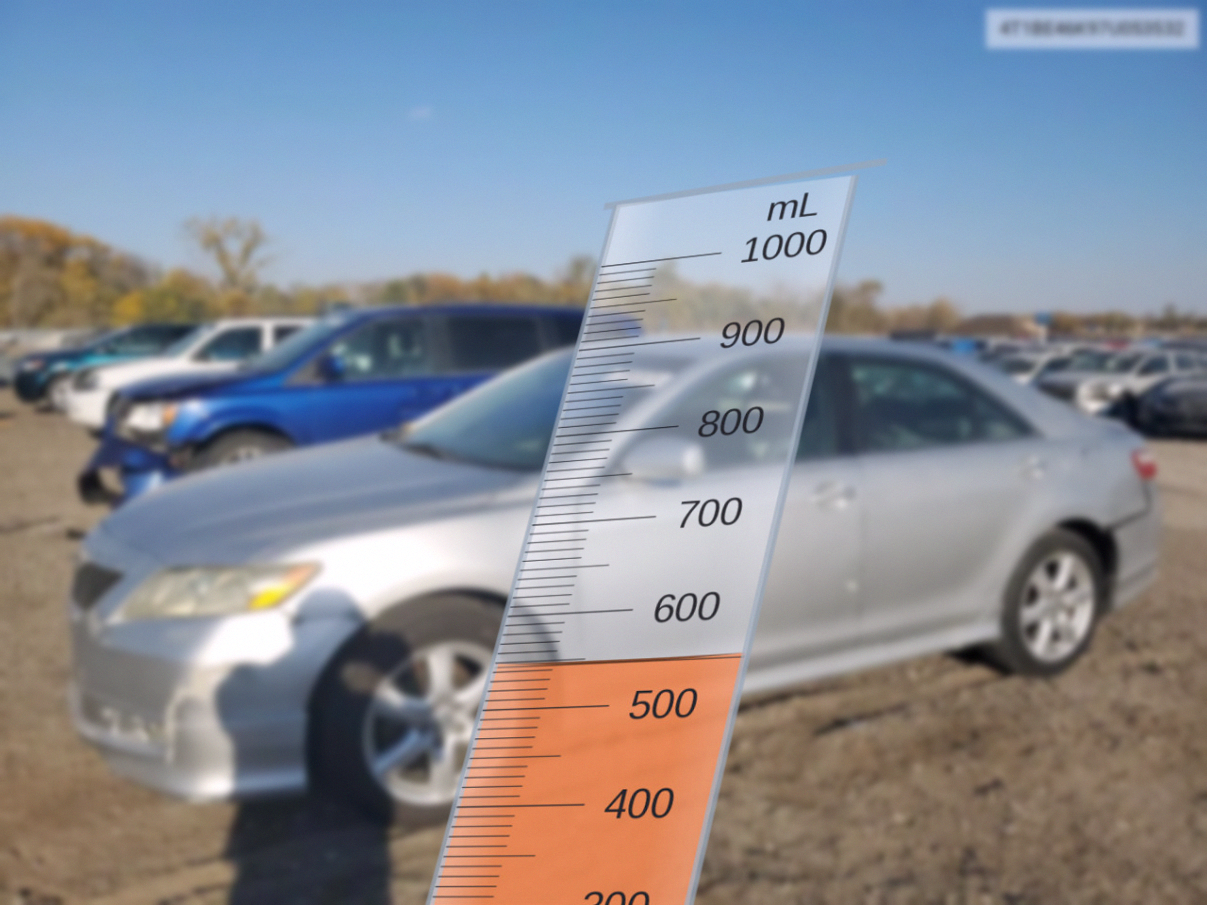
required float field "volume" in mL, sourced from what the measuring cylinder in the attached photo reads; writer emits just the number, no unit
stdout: 545
